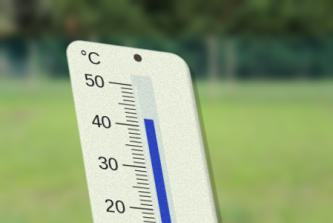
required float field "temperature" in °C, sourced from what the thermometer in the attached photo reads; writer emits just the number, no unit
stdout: 42
